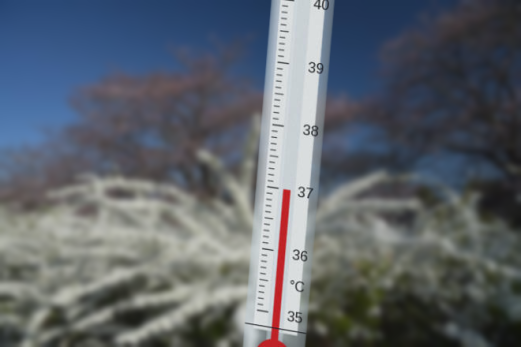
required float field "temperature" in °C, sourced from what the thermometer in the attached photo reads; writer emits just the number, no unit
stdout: 37
